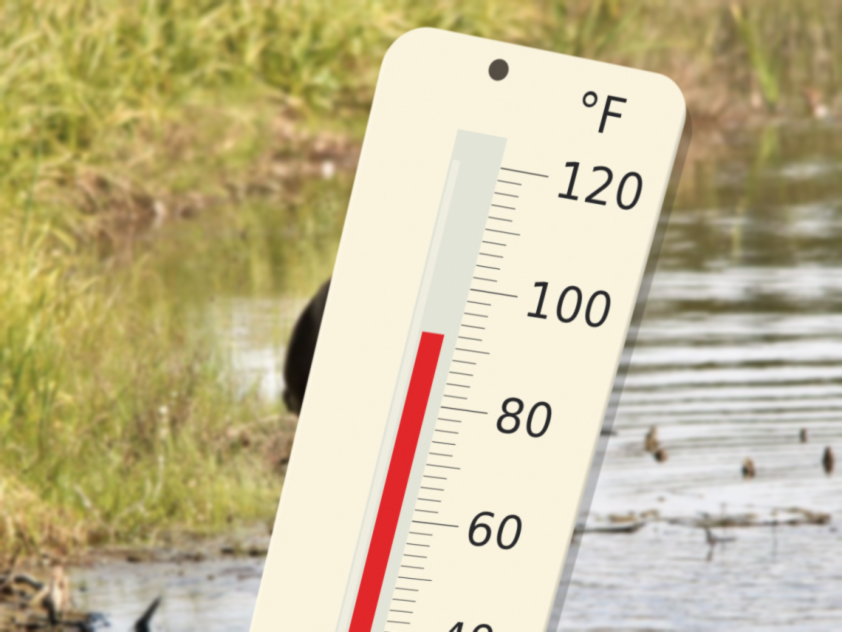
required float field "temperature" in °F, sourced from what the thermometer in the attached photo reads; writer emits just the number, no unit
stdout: 92
